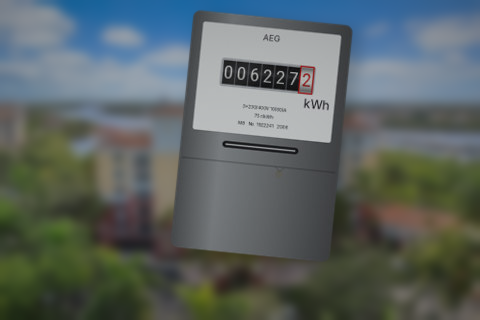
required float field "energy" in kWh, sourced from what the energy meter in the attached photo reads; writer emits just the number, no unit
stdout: 6227.2
